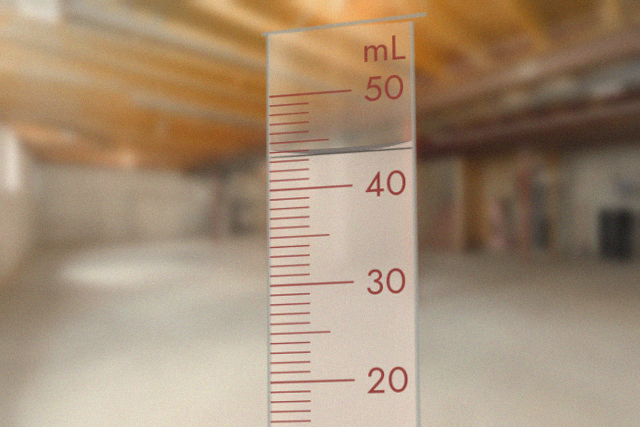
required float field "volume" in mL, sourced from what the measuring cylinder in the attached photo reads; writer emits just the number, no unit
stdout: 43.5
